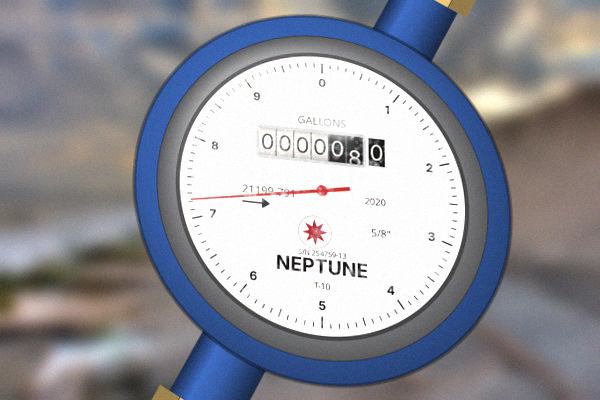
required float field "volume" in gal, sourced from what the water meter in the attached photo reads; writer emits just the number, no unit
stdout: 77.2
